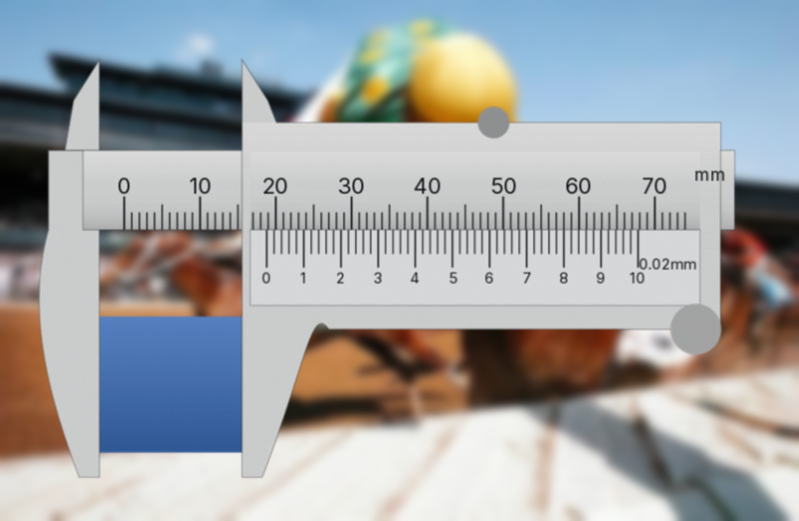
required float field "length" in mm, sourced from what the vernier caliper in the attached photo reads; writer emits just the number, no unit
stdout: 18.8
